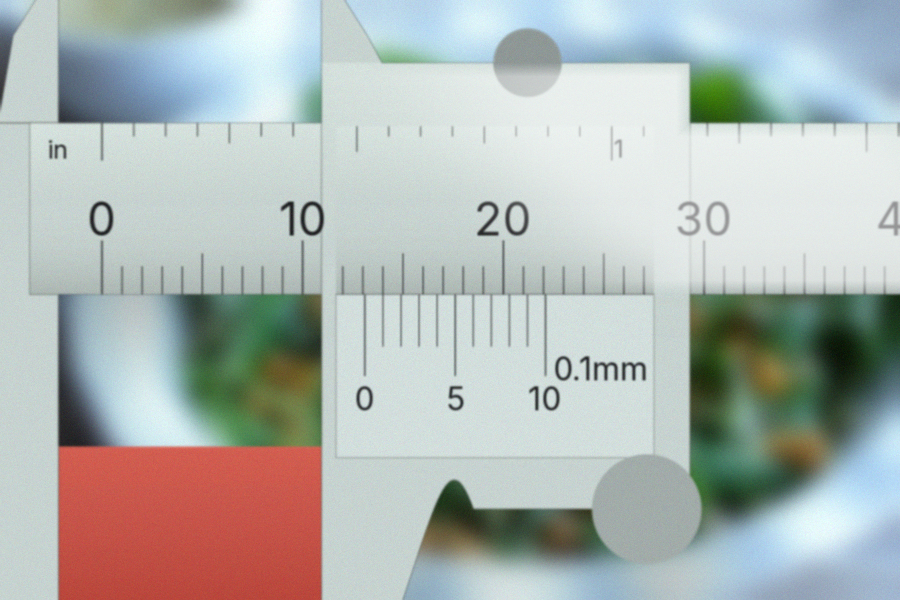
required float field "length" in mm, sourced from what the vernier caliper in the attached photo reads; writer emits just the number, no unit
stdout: 13.1
